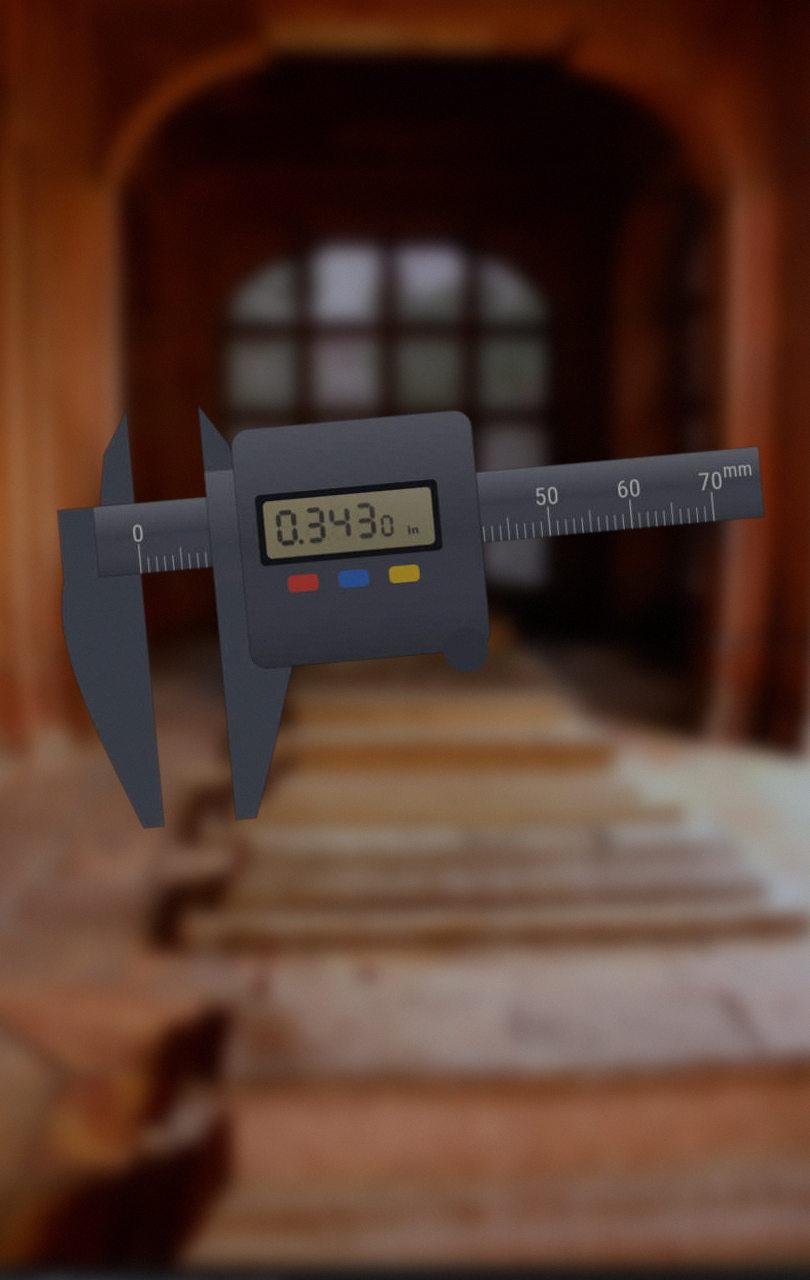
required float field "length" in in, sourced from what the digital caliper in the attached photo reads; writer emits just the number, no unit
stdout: 0.3430
